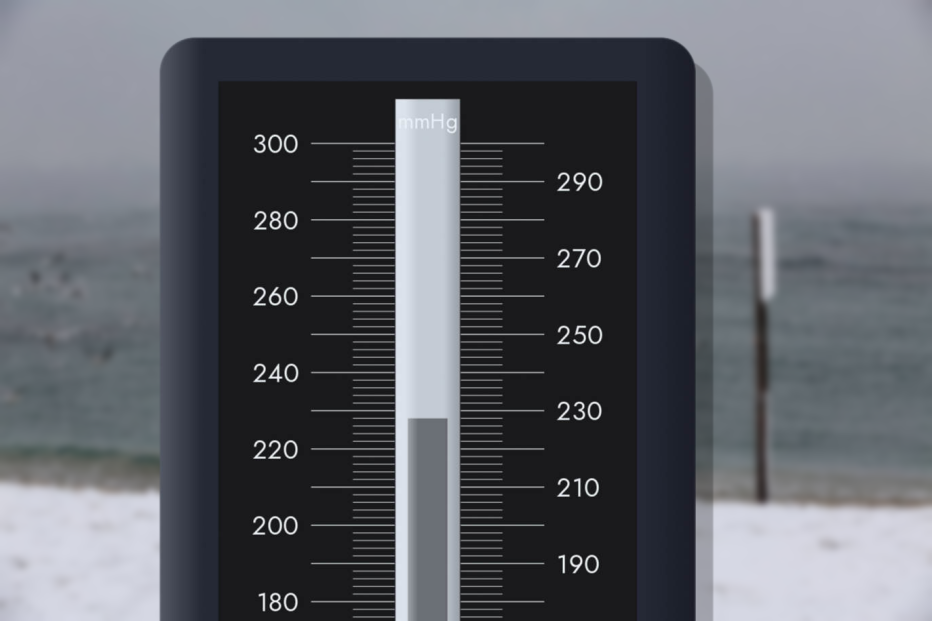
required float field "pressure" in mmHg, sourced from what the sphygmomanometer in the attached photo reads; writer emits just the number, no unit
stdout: 228
